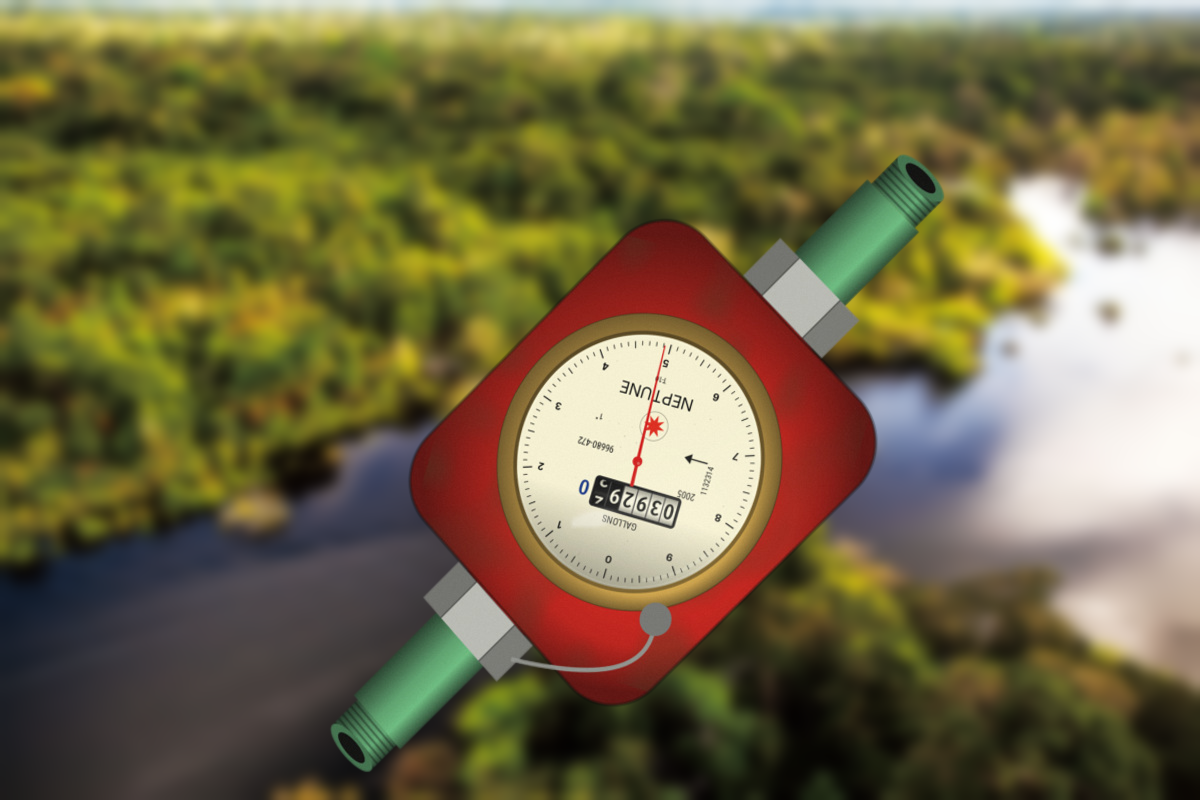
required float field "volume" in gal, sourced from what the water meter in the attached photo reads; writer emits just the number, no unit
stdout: 392924.9
